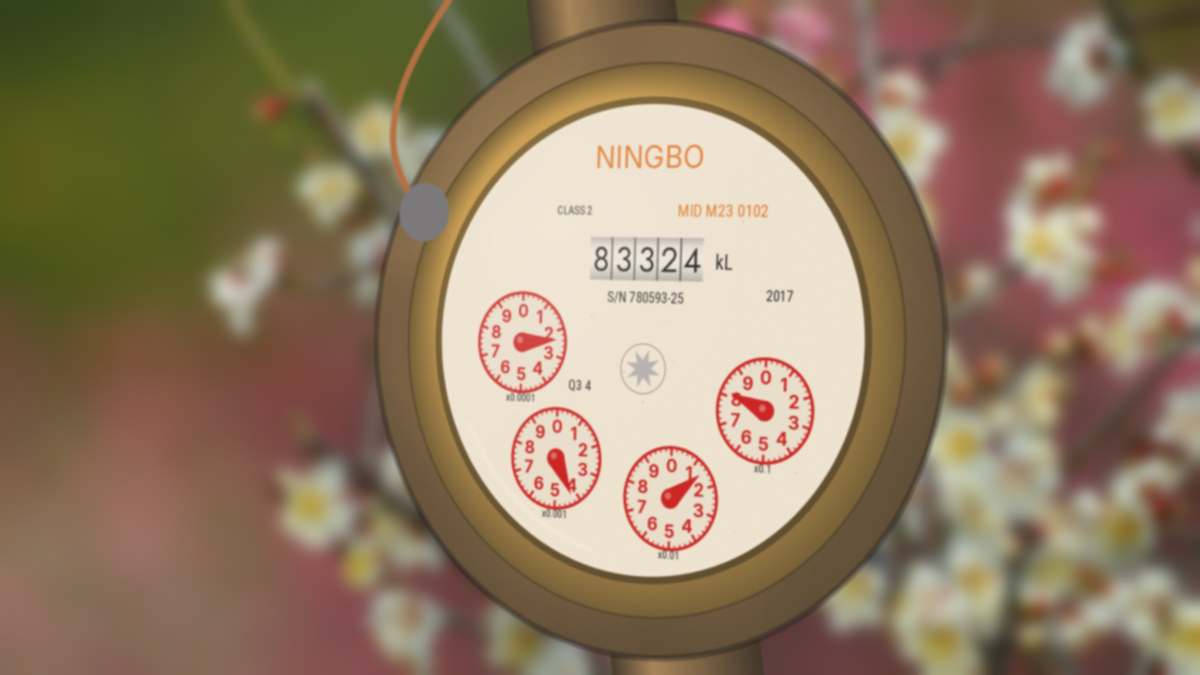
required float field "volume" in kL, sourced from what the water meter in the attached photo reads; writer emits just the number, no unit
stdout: 83324.8142
